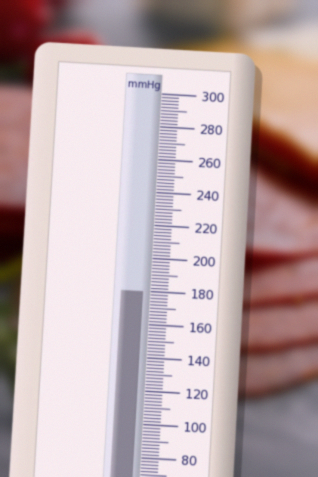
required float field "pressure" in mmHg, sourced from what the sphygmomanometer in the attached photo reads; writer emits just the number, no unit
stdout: 180
